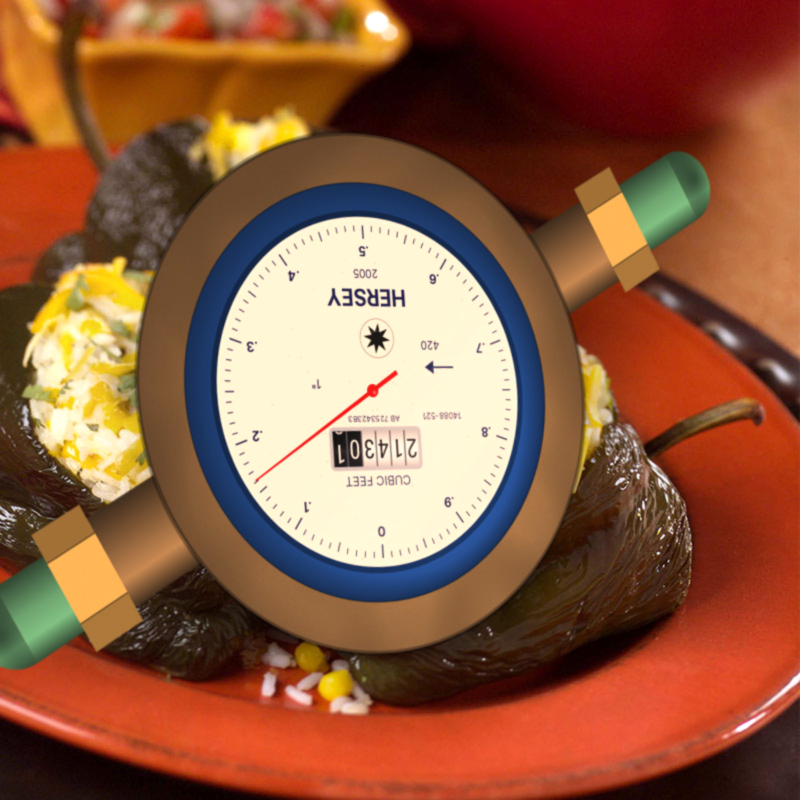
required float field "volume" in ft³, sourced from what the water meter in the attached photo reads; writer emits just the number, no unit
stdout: 214301.16
